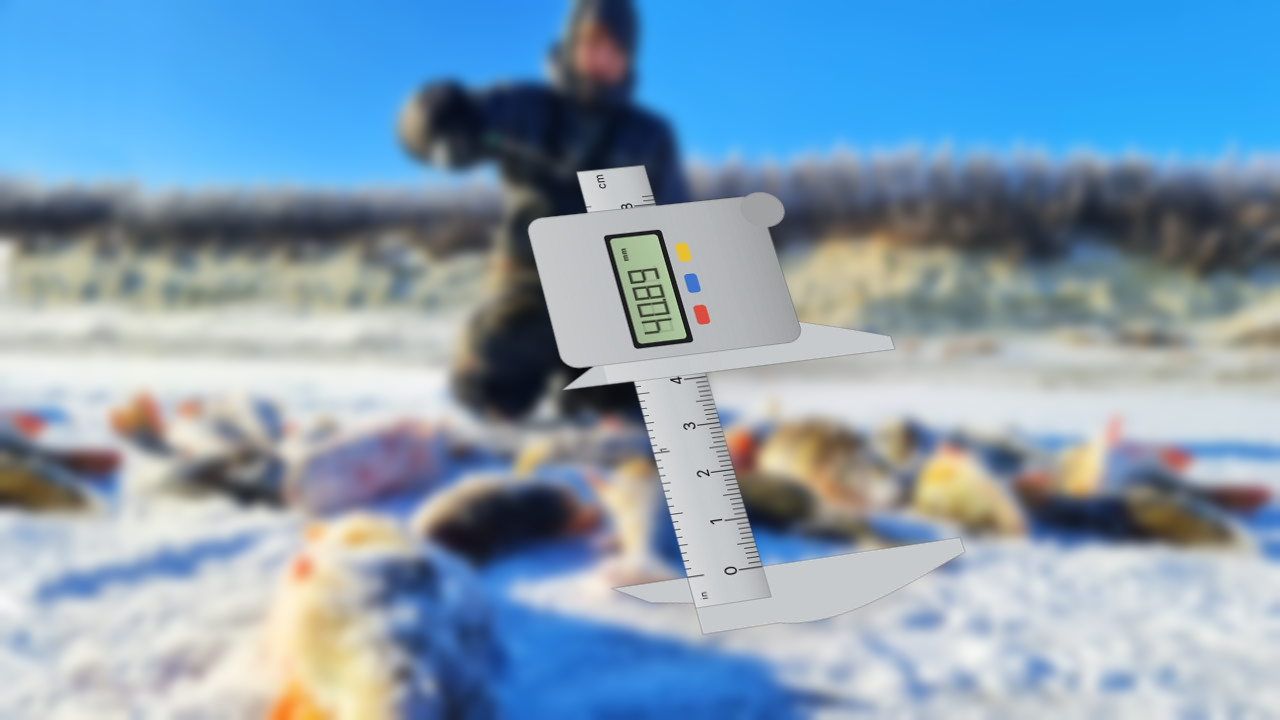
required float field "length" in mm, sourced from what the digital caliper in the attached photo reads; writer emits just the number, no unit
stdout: 40.89
